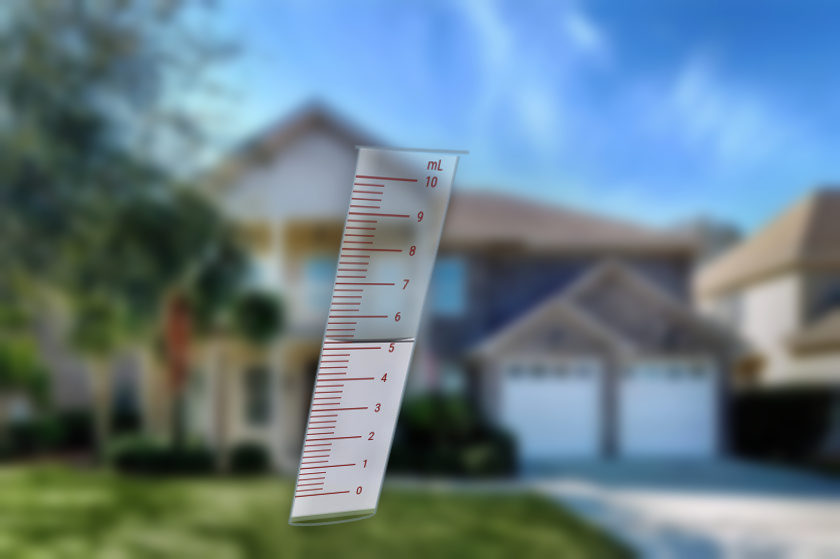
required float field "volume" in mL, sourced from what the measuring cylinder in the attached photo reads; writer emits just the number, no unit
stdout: 5.2
